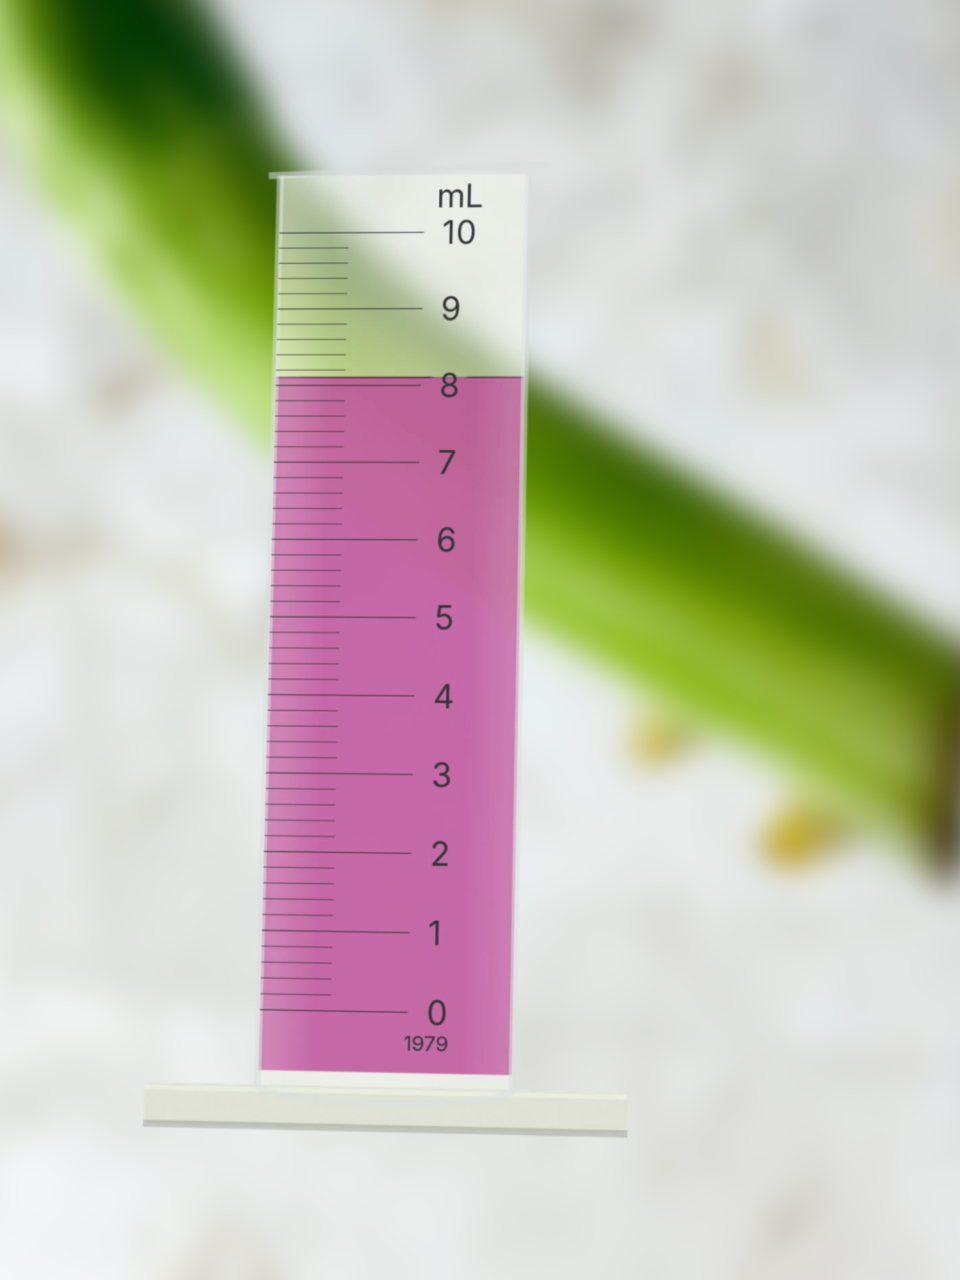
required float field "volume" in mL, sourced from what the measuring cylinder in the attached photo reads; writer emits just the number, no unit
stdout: 8.1
